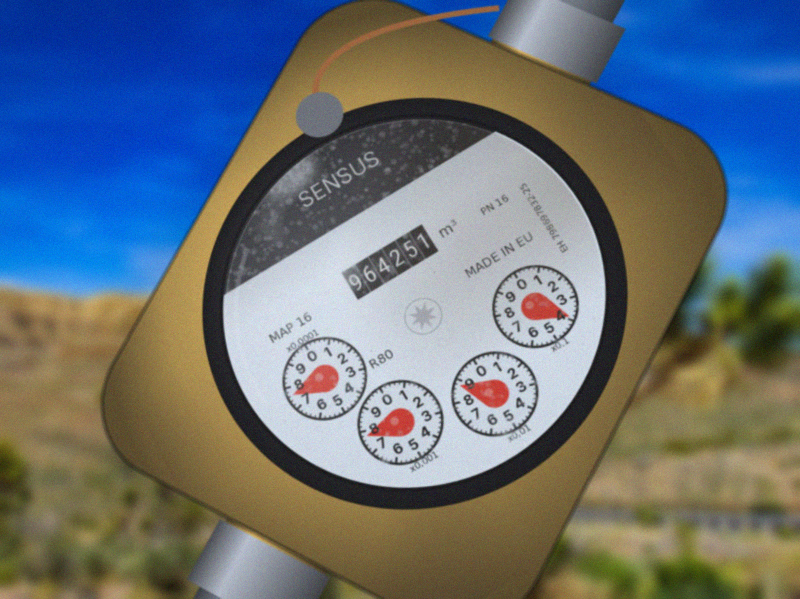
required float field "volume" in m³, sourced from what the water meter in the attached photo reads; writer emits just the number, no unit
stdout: 964251.3877
